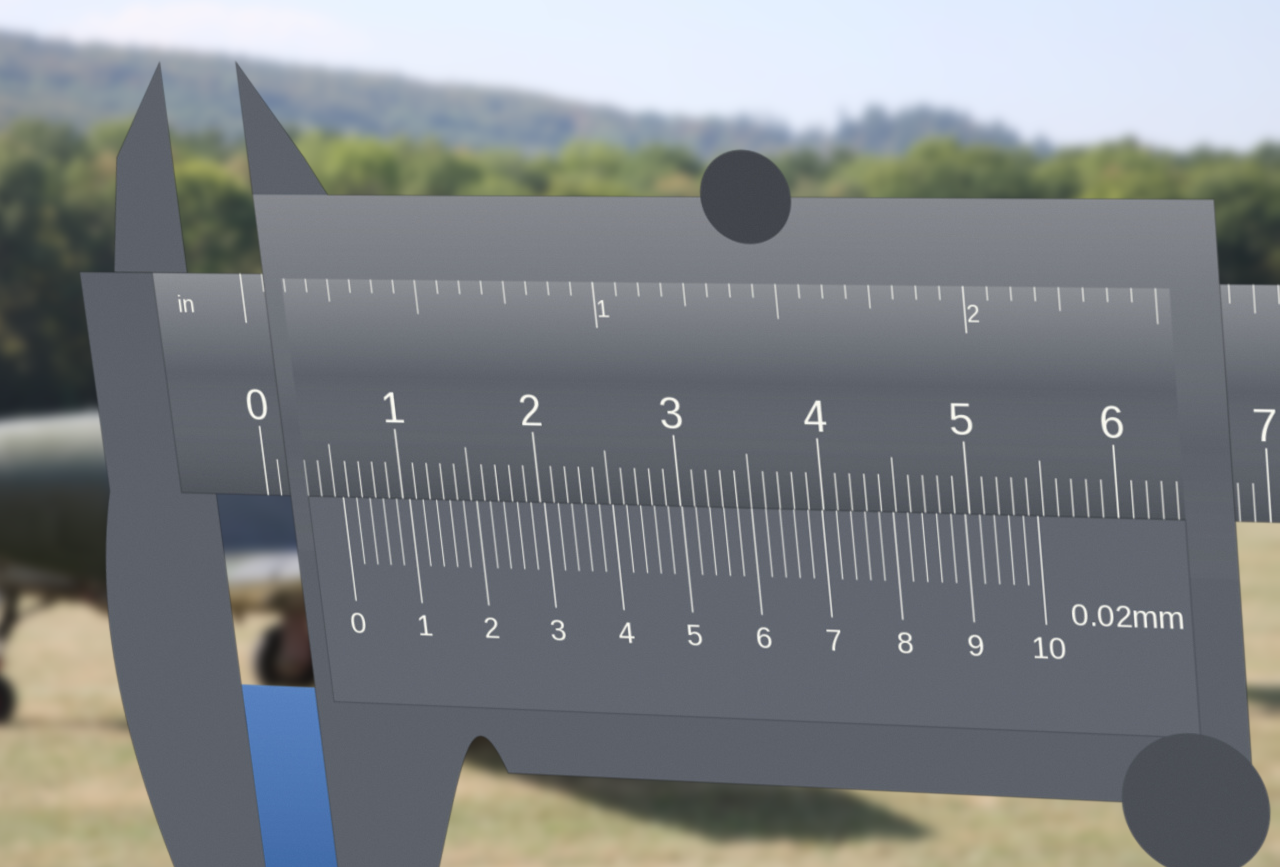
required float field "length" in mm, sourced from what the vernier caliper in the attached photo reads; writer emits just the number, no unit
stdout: 5.6
